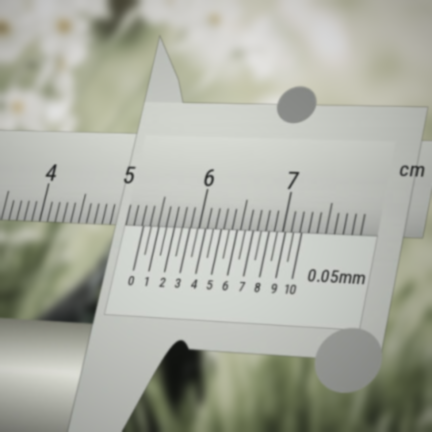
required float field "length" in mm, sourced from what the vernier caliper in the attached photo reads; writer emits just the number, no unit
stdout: 53.2
